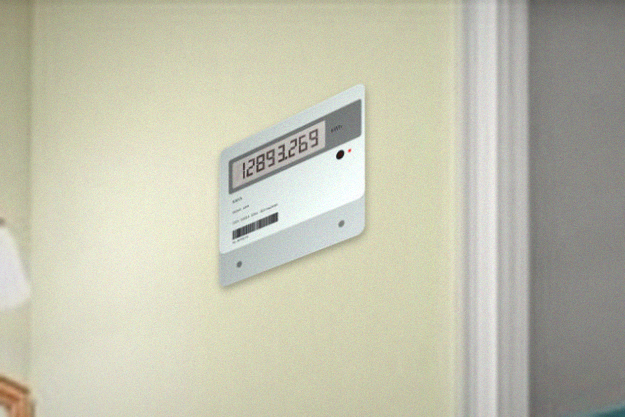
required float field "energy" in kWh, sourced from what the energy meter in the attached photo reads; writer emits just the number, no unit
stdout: 12893.269
